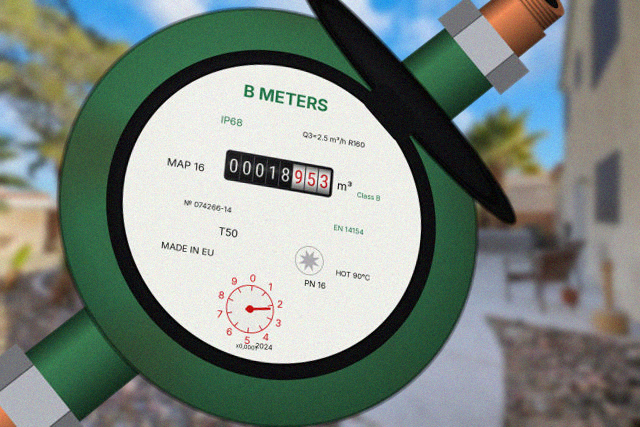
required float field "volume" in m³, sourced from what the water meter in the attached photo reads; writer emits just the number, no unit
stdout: 18.9532
